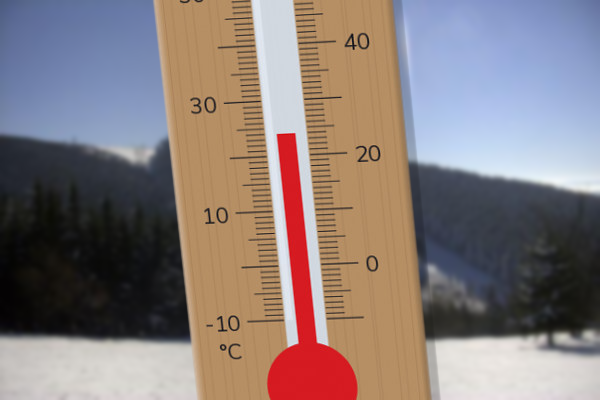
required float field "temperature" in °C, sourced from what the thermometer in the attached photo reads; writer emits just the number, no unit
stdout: 24
